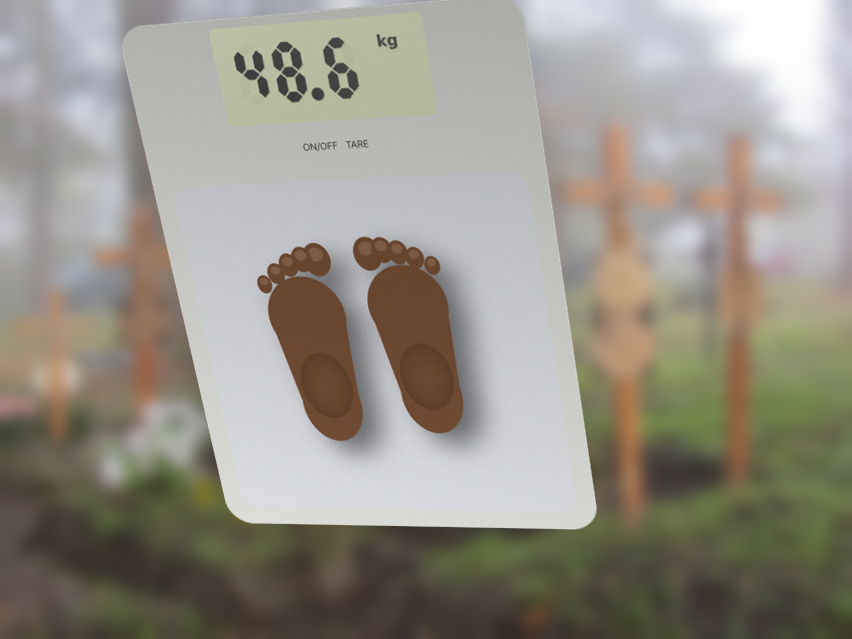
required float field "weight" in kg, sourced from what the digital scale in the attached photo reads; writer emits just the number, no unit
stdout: 48.6
